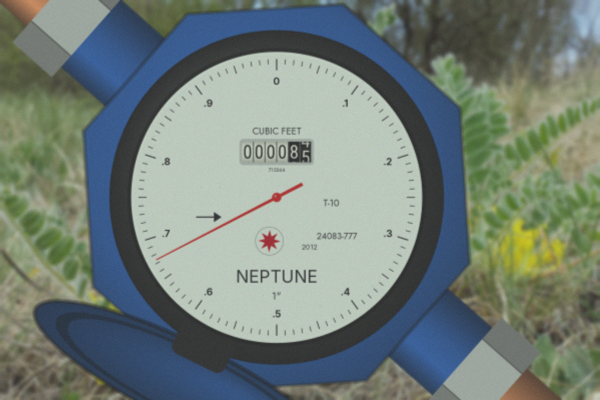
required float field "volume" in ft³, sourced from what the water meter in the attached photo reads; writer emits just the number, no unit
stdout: 84.67
